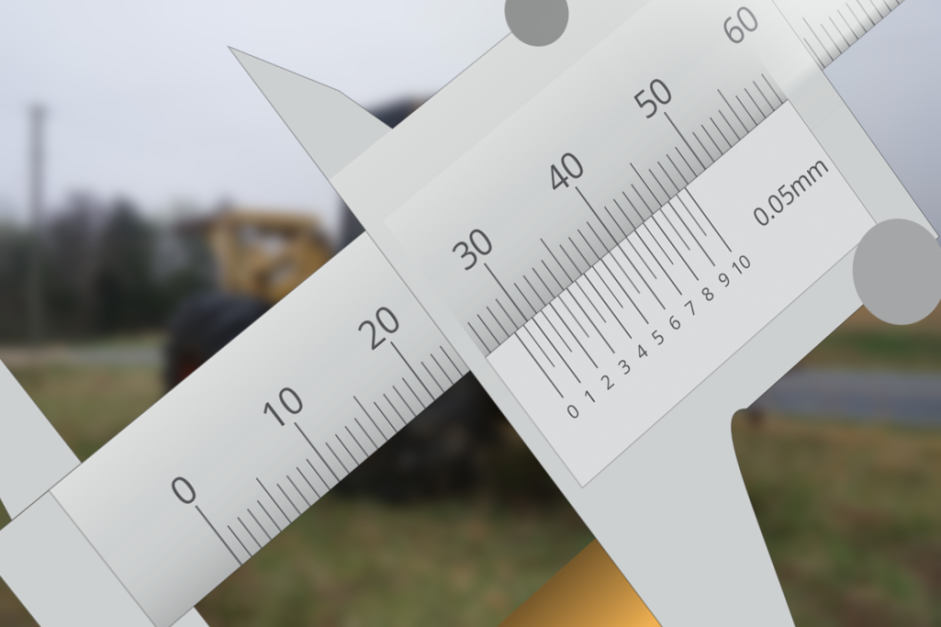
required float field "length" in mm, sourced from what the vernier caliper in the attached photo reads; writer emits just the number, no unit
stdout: 28.6
